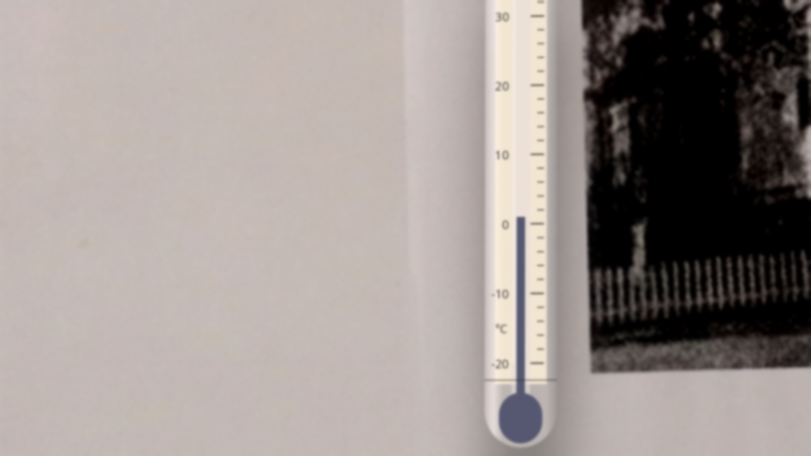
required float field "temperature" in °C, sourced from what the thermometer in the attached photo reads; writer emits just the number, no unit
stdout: 1
